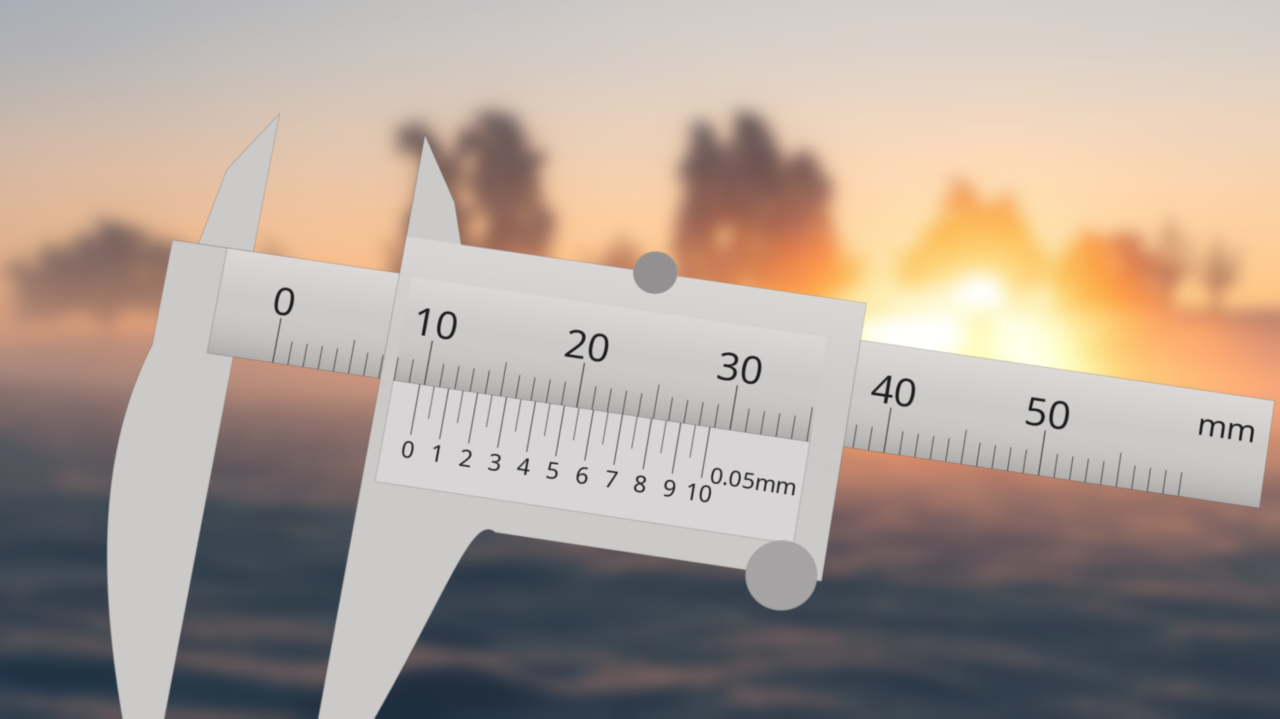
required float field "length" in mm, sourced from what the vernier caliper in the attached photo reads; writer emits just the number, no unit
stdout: 9.7
